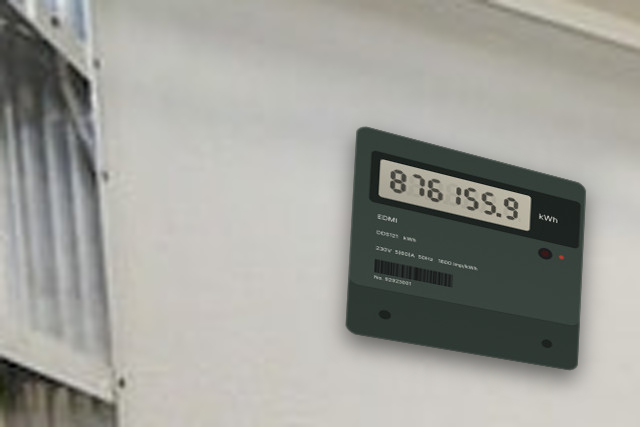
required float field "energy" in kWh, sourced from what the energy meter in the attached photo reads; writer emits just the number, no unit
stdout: 876155.9
